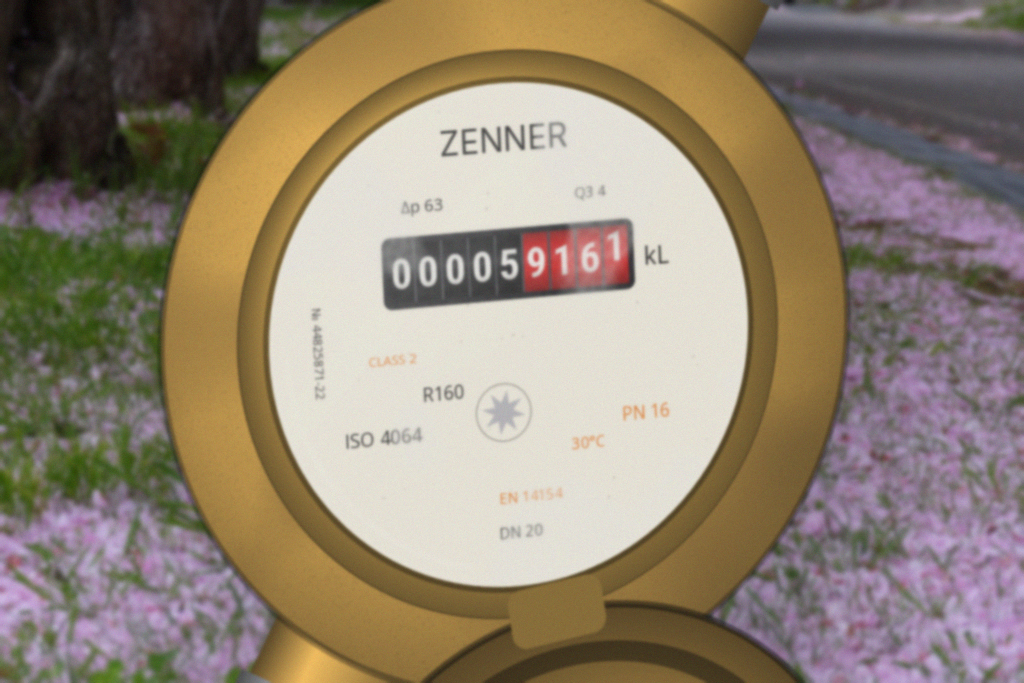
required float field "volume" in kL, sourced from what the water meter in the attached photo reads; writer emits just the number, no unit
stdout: 5.9161
